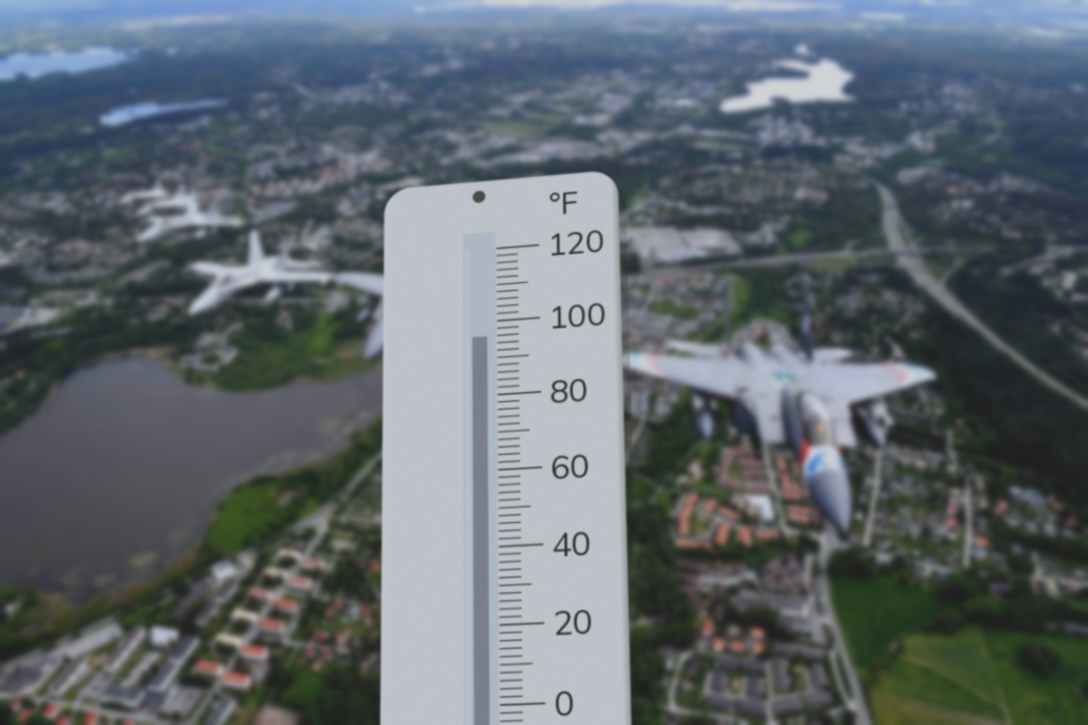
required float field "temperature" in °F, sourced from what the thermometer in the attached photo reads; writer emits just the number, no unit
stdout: 96
